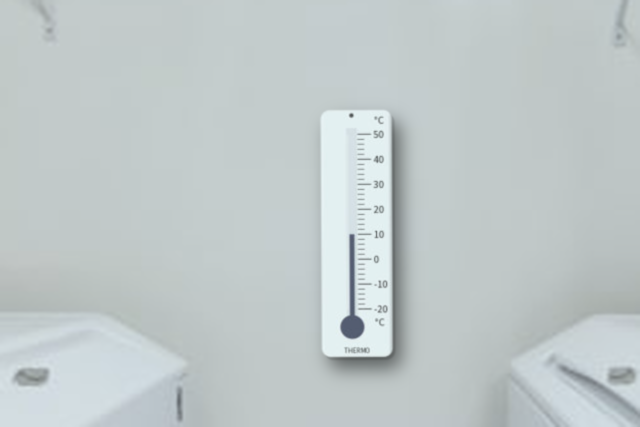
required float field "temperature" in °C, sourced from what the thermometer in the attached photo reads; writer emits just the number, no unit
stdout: 10
